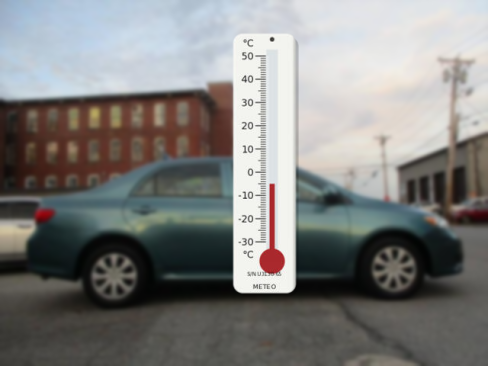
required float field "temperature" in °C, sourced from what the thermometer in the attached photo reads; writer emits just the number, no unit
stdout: -5
